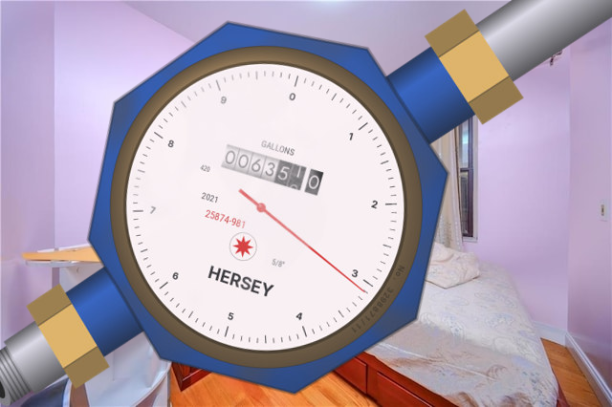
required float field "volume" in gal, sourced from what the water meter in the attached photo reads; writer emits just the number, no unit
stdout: 63513.1
